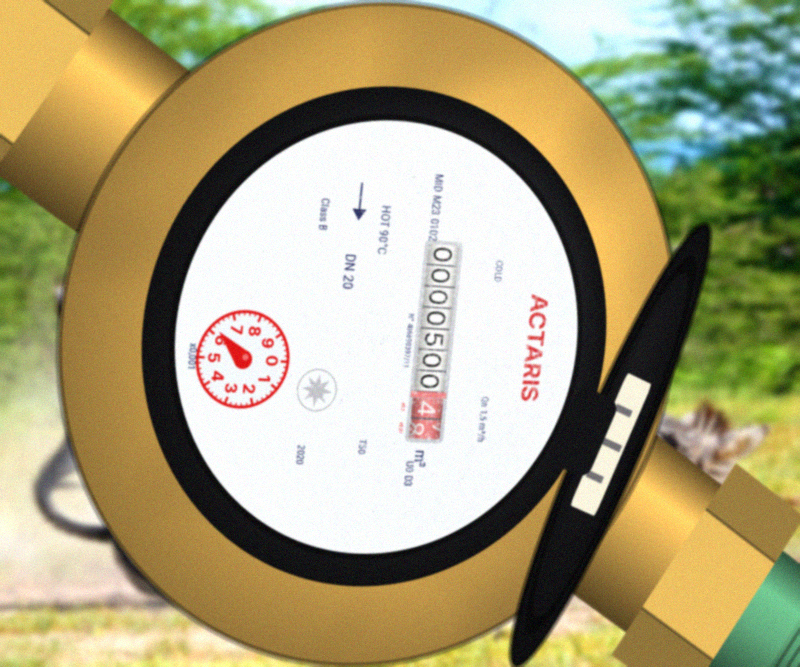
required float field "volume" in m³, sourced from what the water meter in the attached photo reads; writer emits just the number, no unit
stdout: 500.476
